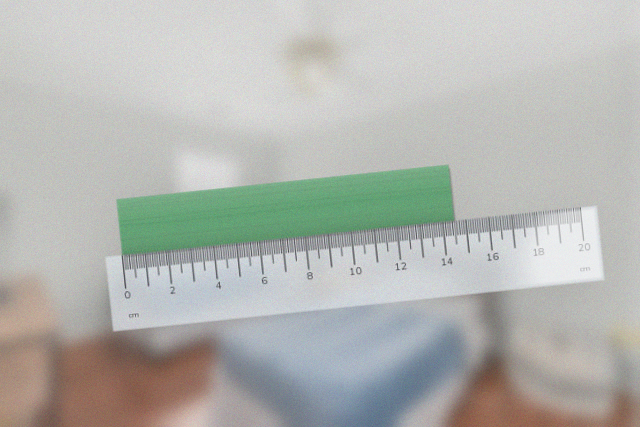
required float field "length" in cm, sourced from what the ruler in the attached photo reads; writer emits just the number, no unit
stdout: 14.5
